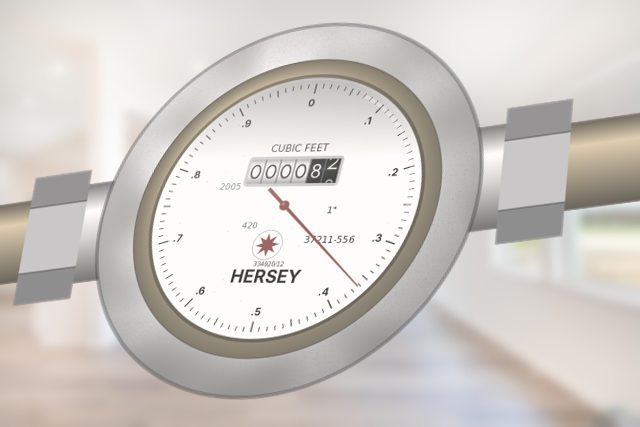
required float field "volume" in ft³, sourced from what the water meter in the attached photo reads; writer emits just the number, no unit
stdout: 82.36
